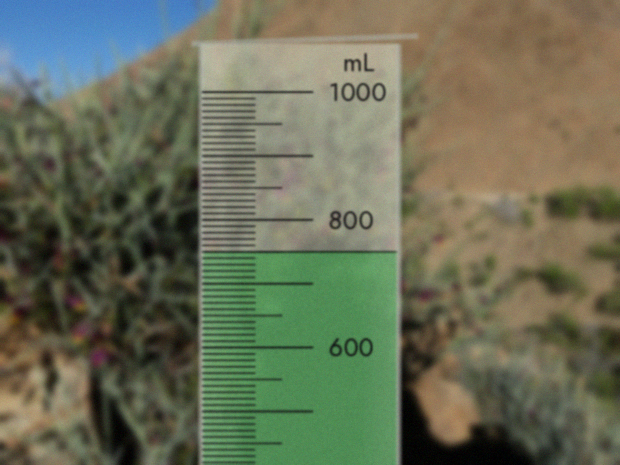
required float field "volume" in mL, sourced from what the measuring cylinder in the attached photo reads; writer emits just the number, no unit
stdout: 750
